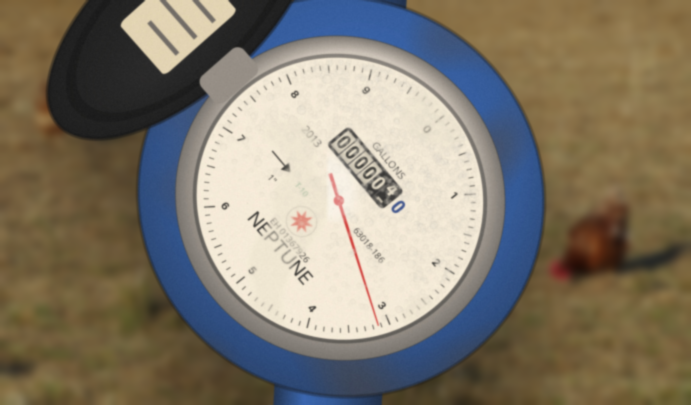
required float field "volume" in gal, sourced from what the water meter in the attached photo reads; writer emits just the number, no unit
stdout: 43.1
